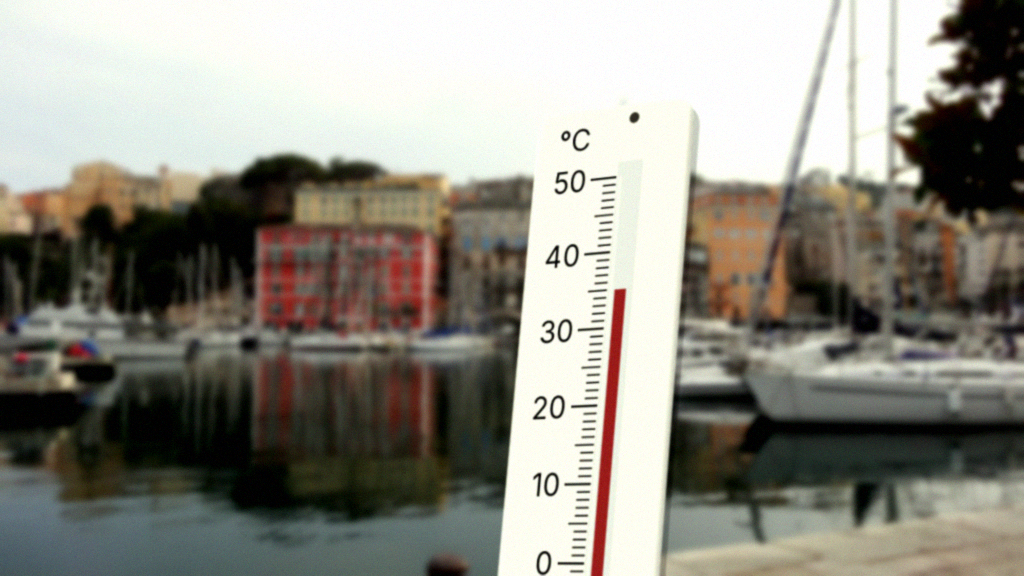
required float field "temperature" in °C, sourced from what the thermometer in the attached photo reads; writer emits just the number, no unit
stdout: 35
